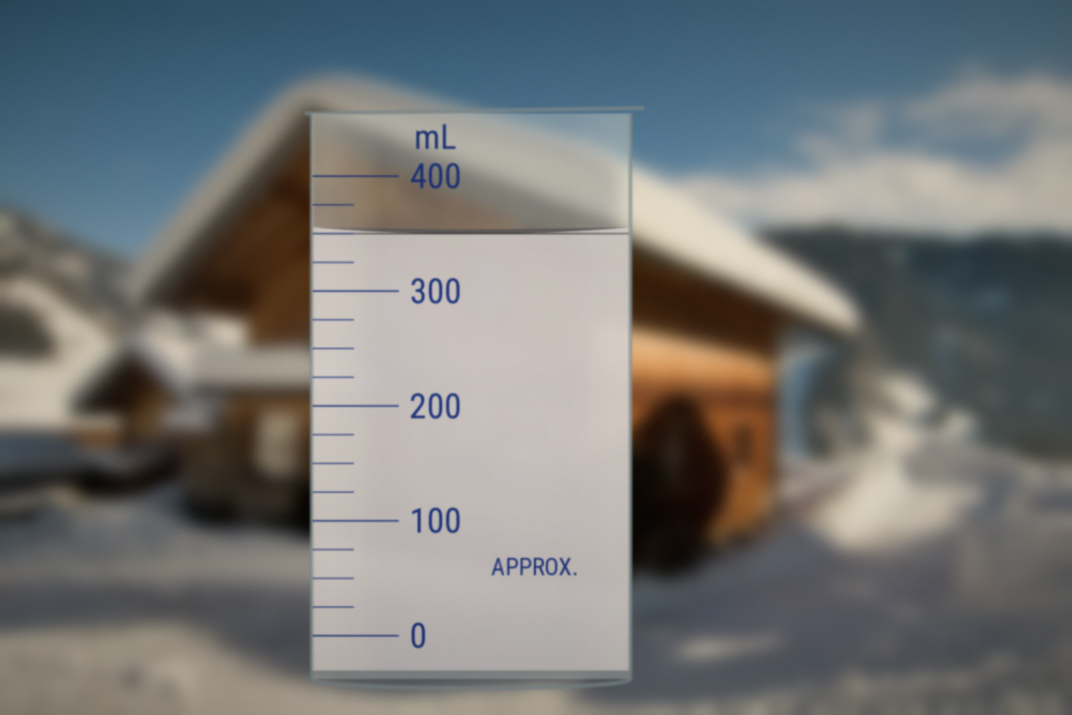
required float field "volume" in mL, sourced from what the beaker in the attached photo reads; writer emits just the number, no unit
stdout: 350
